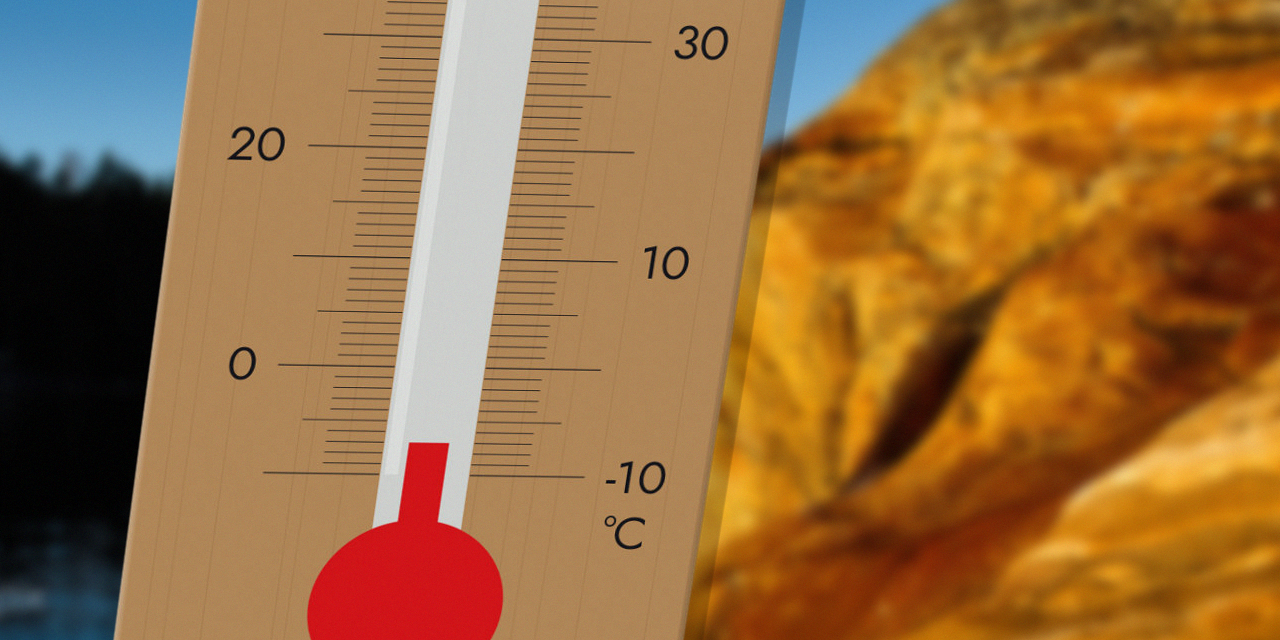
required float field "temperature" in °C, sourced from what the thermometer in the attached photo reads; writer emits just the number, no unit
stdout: -7
